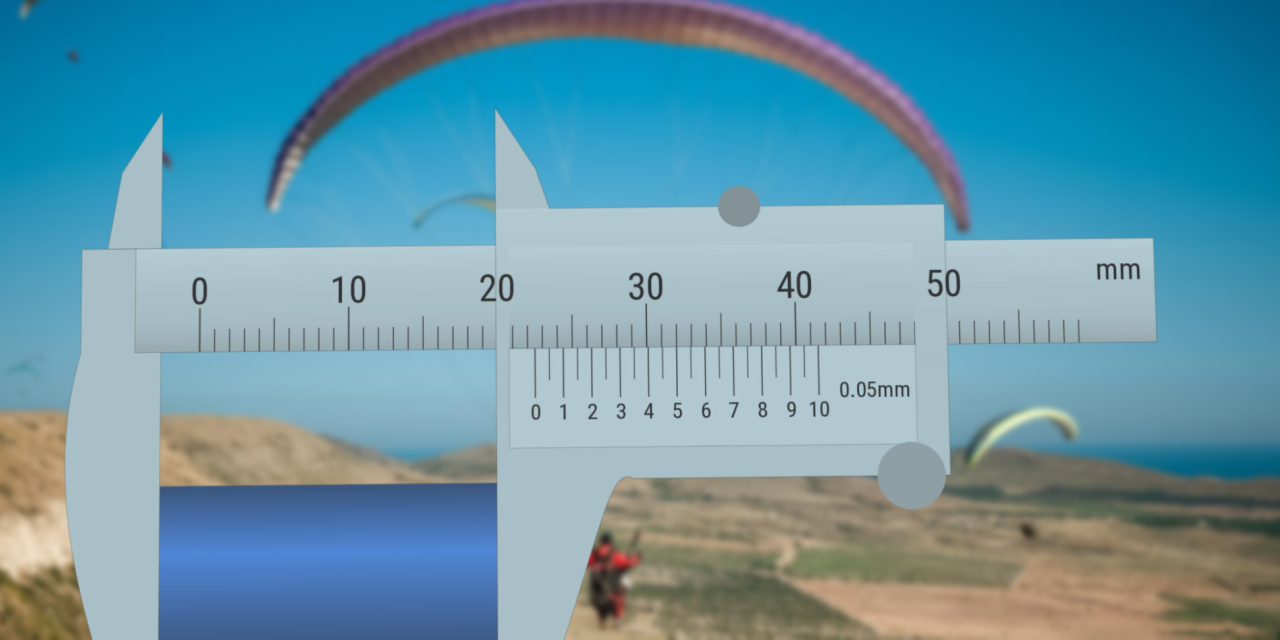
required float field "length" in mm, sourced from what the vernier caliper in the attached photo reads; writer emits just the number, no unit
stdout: 22.5
